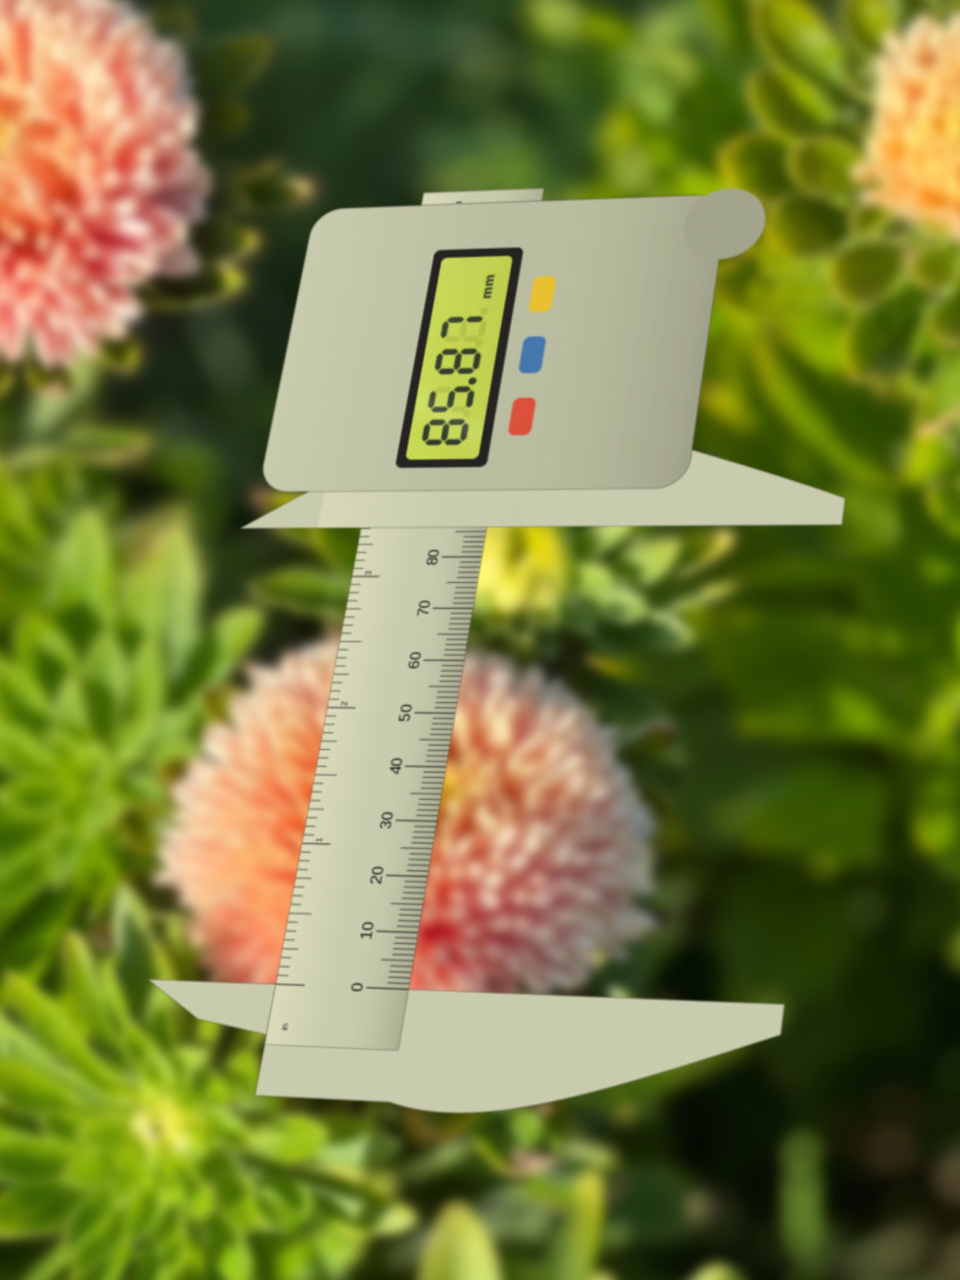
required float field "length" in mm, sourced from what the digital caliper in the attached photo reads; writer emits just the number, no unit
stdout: 85.87
